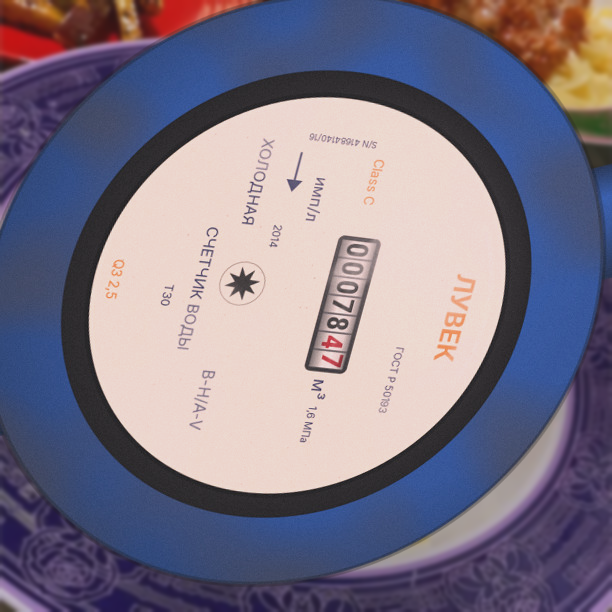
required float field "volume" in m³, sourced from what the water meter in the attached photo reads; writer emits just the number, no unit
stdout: 78.47
